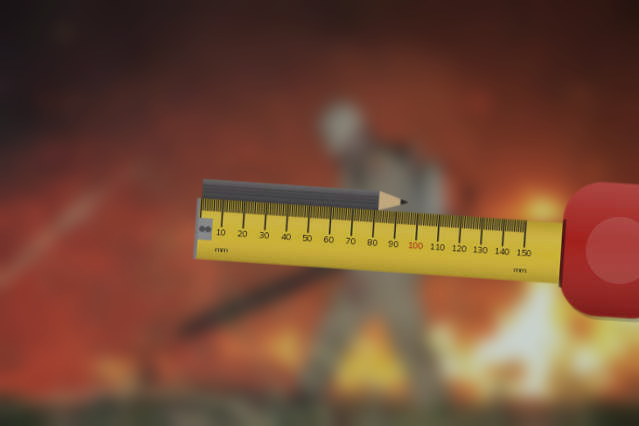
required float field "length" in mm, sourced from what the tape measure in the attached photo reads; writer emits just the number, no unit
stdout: 95
